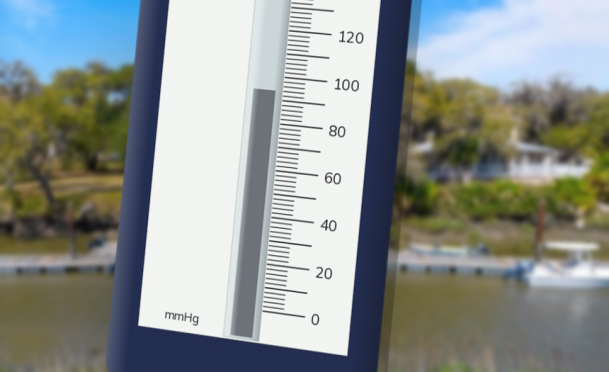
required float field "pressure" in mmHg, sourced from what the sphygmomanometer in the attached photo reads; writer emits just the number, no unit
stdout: 94
